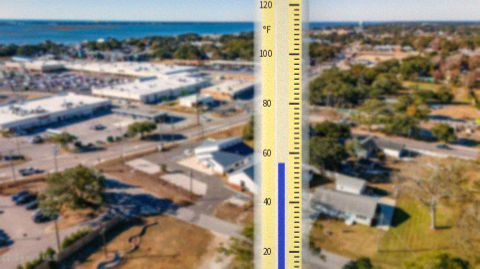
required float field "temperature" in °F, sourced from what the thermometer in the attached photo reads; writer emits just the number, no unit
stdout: 56
